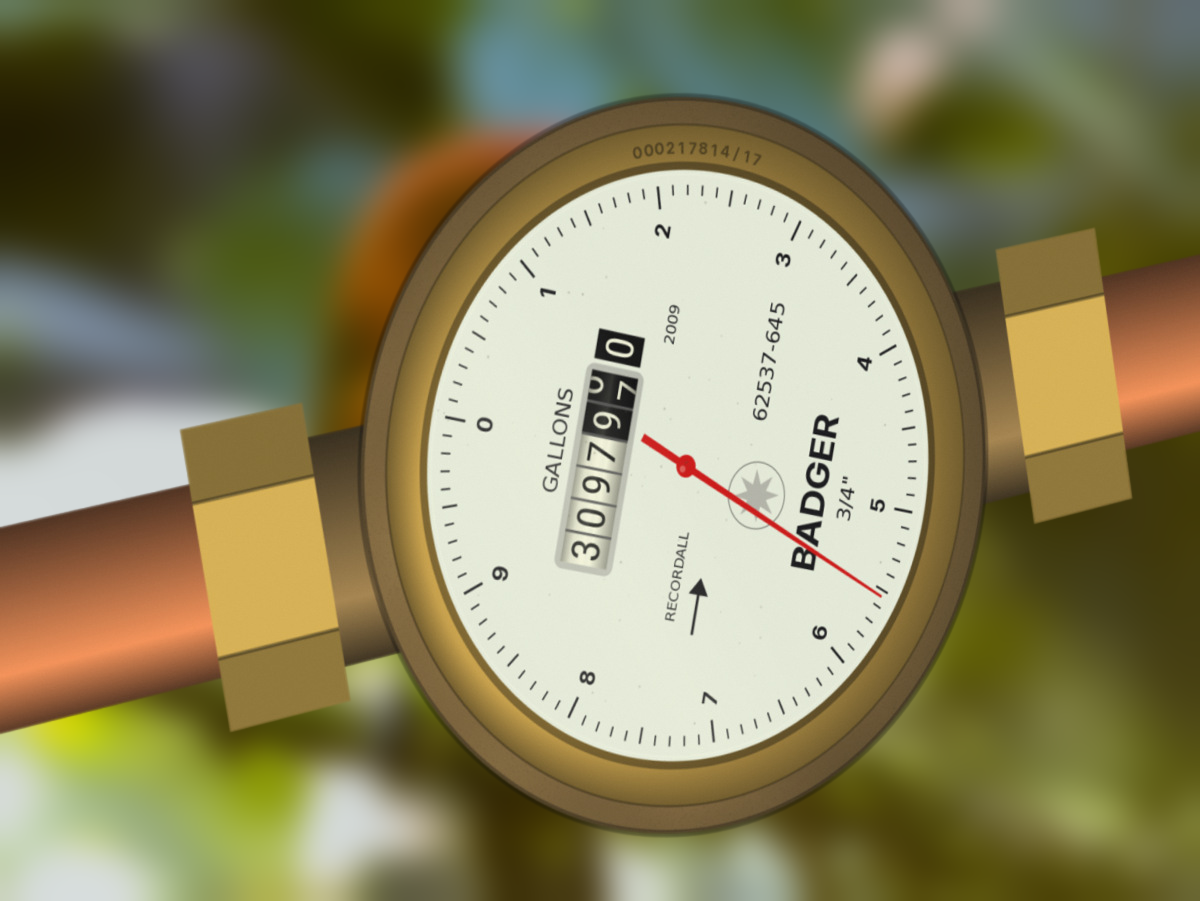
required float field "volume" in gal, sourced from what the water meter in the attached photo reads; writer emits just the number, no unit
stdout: 3097965.5
